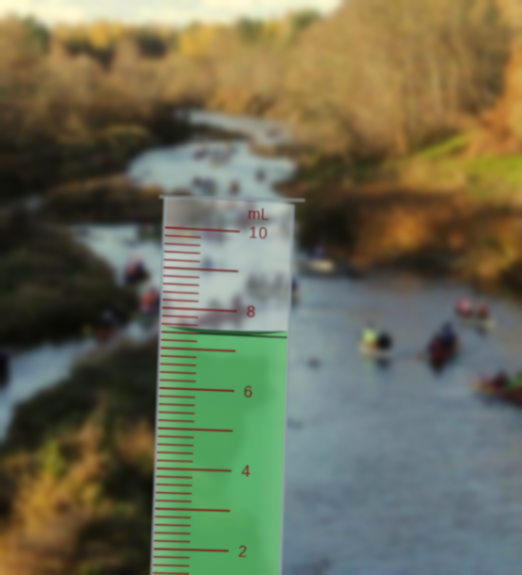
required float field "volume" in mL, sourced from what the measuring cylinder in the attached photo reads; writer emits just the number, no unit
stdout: 7.4
